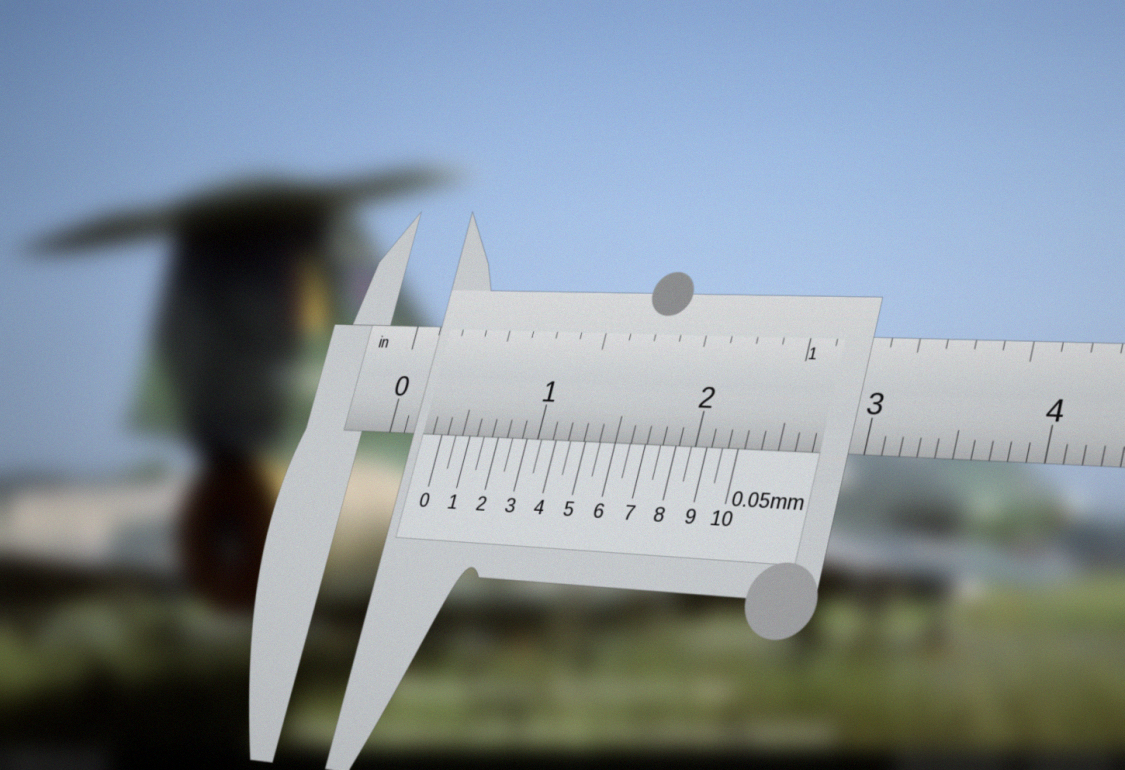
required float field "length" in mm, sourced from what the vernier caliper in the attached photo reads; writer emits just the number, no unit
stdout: 3.6
